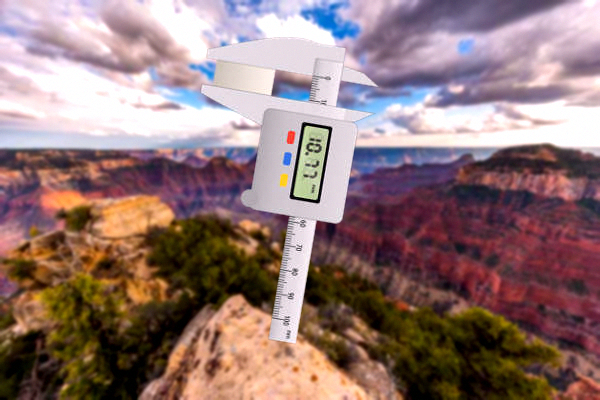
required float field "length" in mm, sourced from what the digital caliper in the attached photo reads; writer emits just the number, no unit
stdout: 10.77
